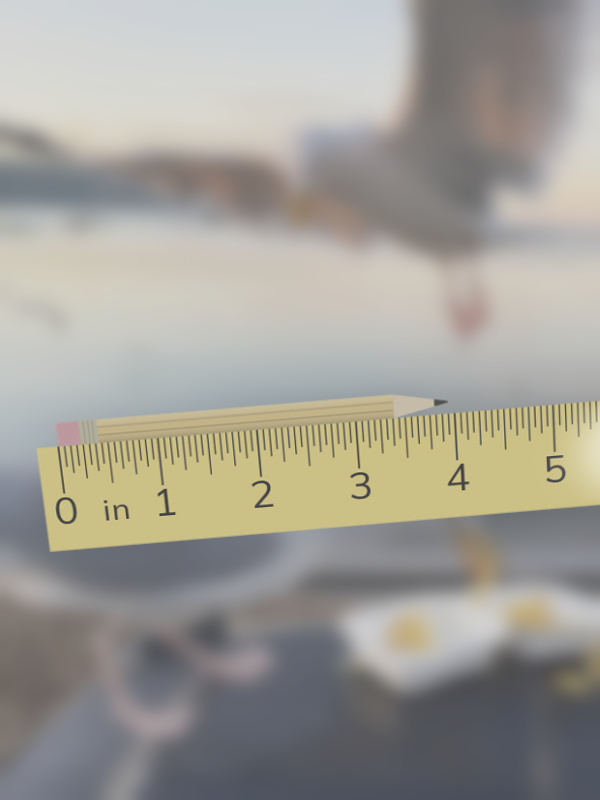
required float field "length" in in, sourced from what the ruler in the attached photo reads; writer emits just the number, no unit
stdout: 3.9375
